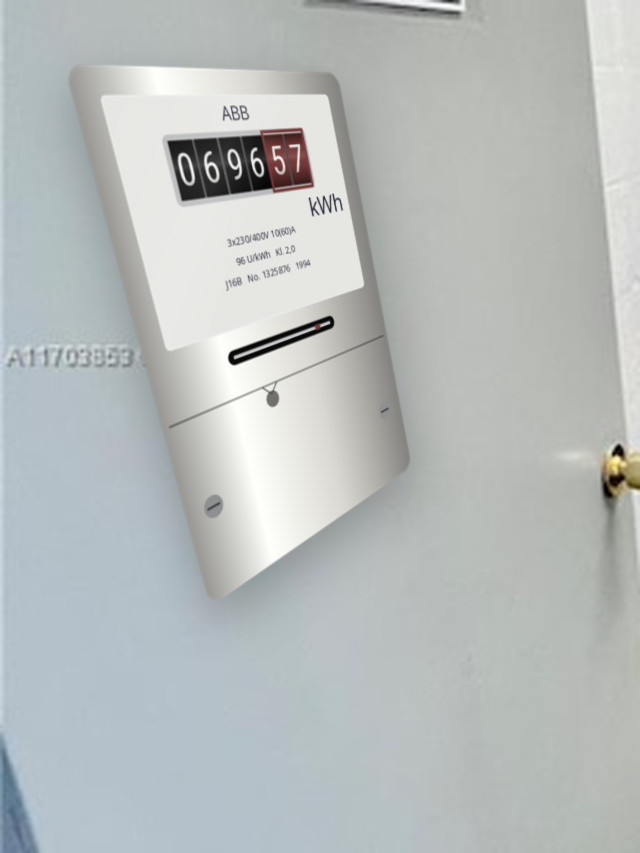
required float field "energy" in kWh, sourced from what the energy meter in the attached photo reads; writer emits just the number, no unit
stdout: 696.57
